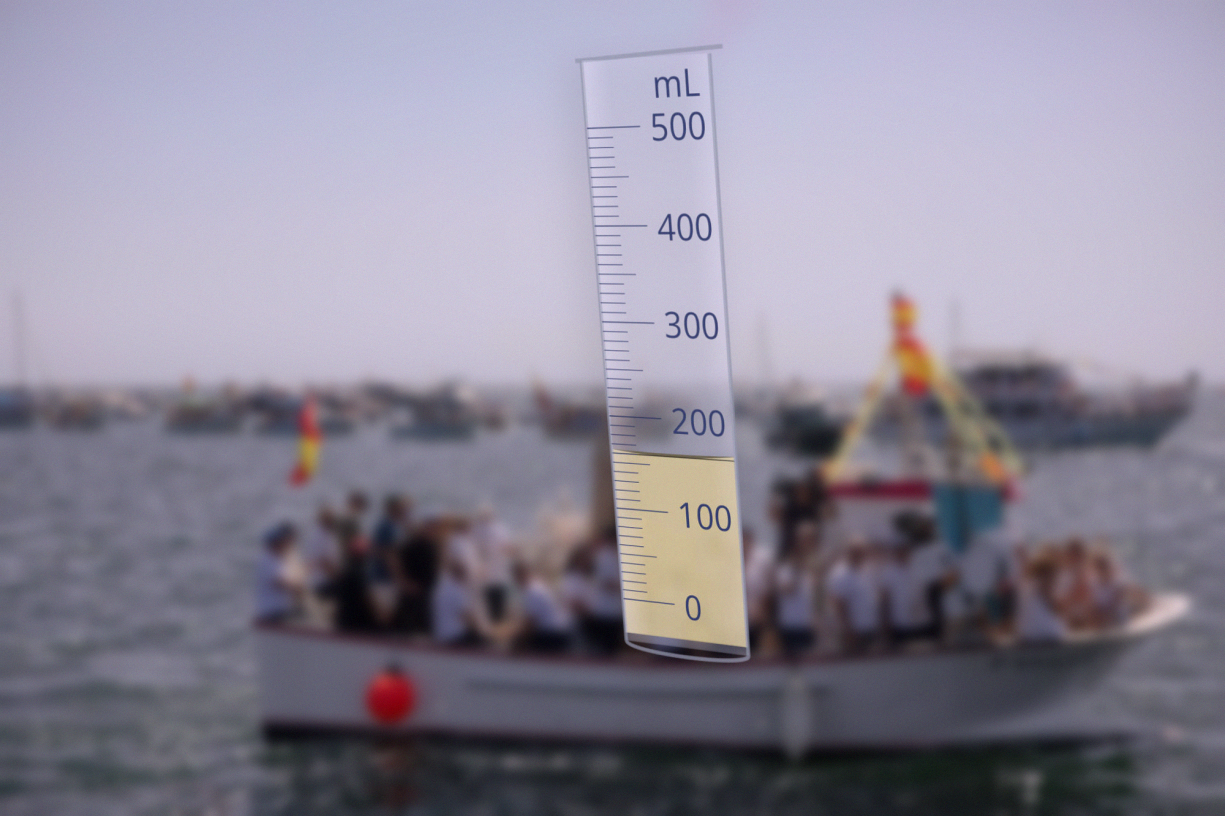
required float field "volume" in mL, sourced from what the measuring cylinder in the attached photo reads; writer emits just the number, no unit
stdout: 160
